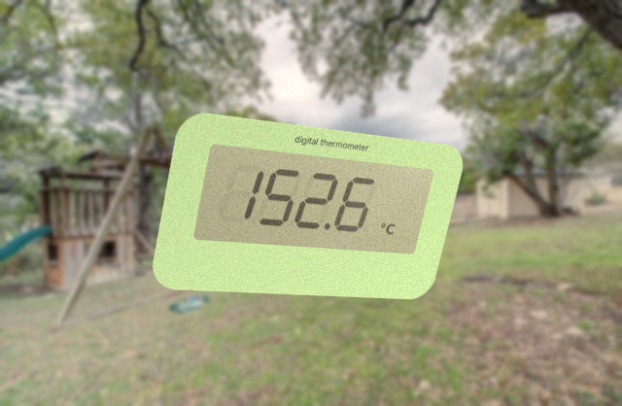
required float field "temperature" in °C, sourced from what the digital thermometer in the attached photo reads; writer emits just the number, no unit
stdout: 152.6
